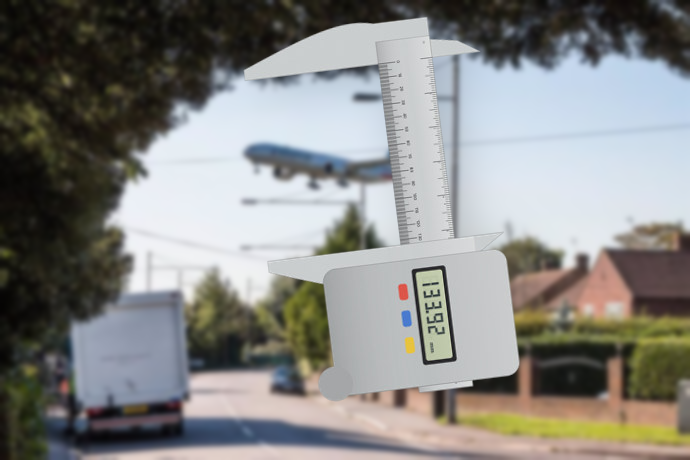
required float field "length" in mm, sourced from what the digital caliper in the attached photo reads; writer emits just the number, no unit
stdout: 133.92
